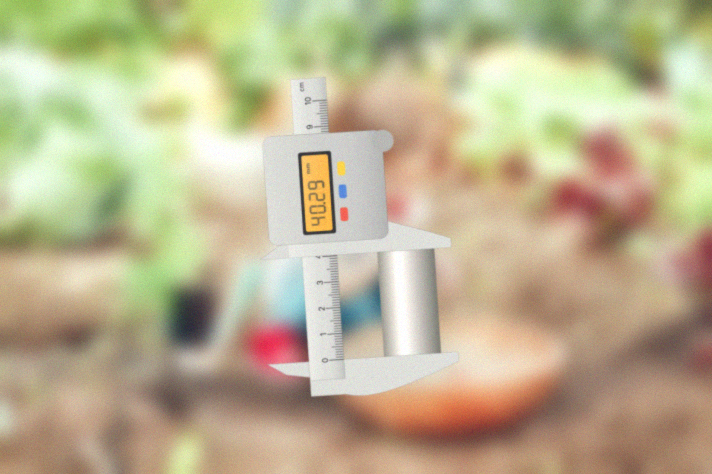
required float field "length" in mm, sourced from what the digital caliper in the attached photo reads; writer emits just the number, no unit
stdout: 40.29
